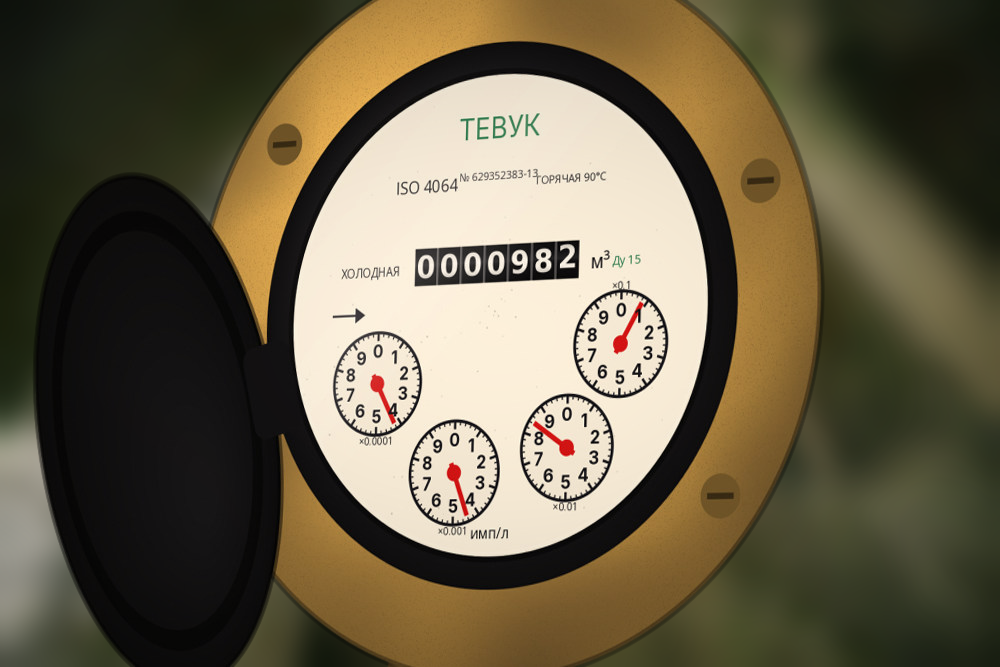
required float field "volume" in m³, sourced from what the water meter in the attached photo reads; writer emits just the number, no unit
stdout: 982.0844
